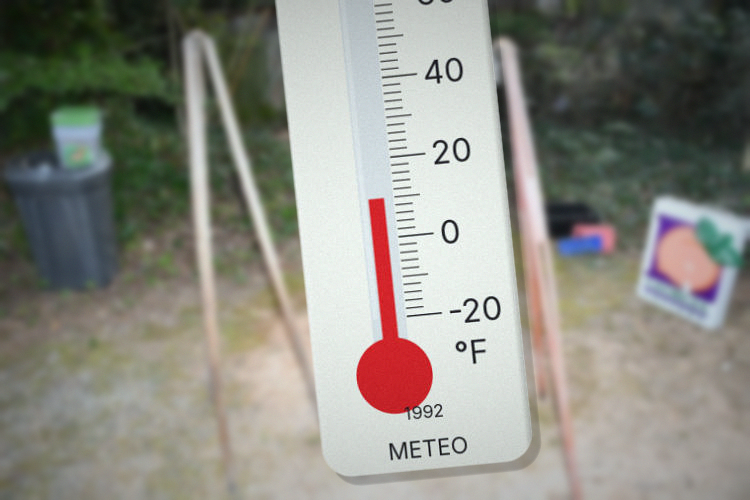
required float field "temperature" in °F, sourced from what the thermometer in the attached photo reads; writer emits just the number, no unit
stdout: 10
